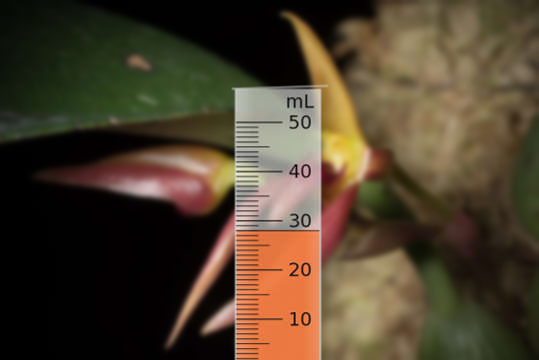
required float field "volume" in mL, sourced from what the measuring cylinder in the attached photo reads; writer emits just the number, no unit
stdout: 28
